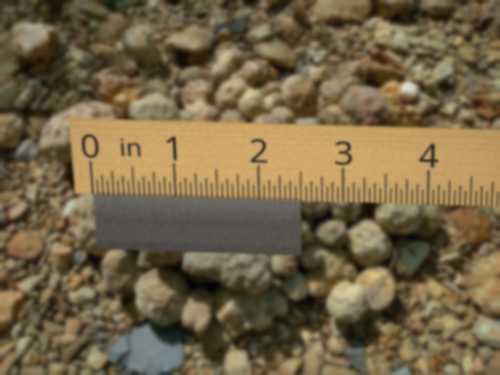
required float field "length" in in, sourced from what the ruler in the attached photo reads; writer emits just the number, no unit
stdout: 2.5
